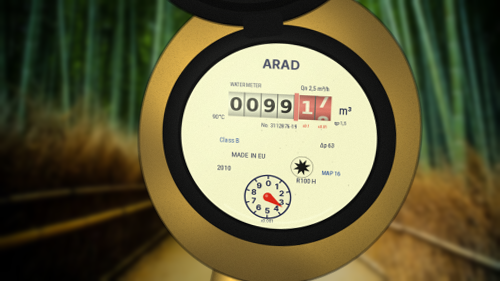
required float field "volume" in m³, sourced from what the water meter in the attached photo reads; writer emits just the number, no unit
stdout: 99.173
